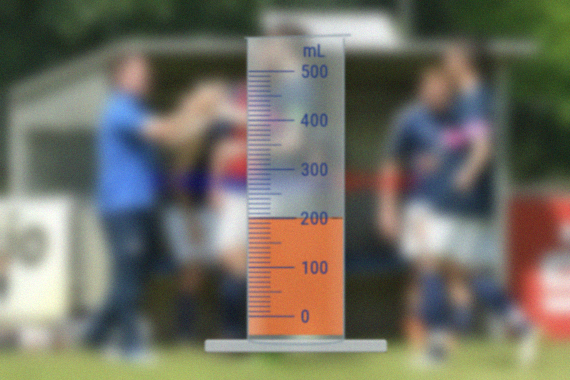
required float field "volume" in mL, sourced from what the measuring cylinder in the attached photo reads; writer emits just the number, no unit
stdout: 200
